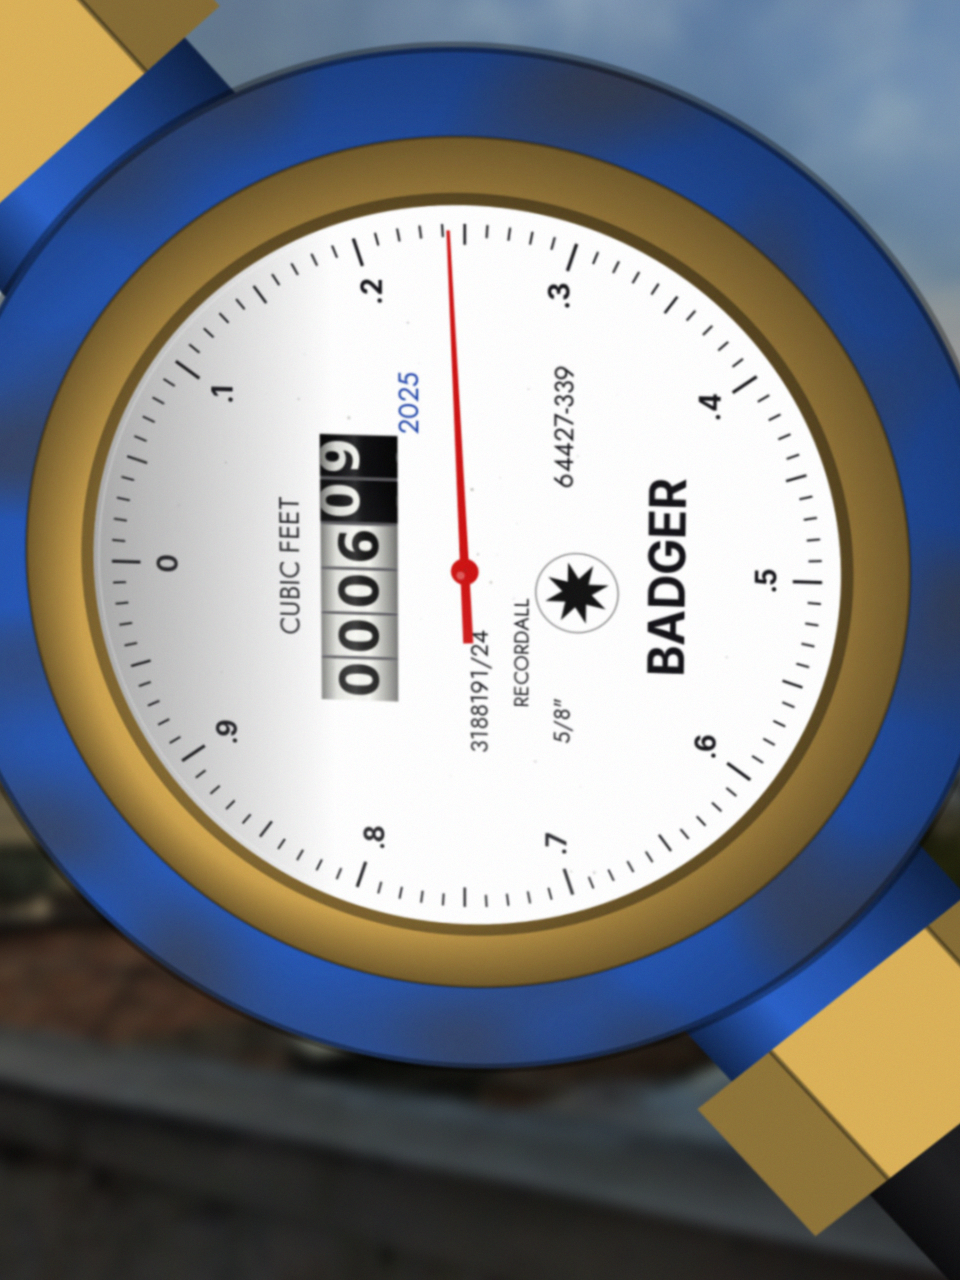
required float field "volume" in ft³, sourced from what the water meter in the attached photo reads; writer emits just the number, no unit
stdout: 609.24
